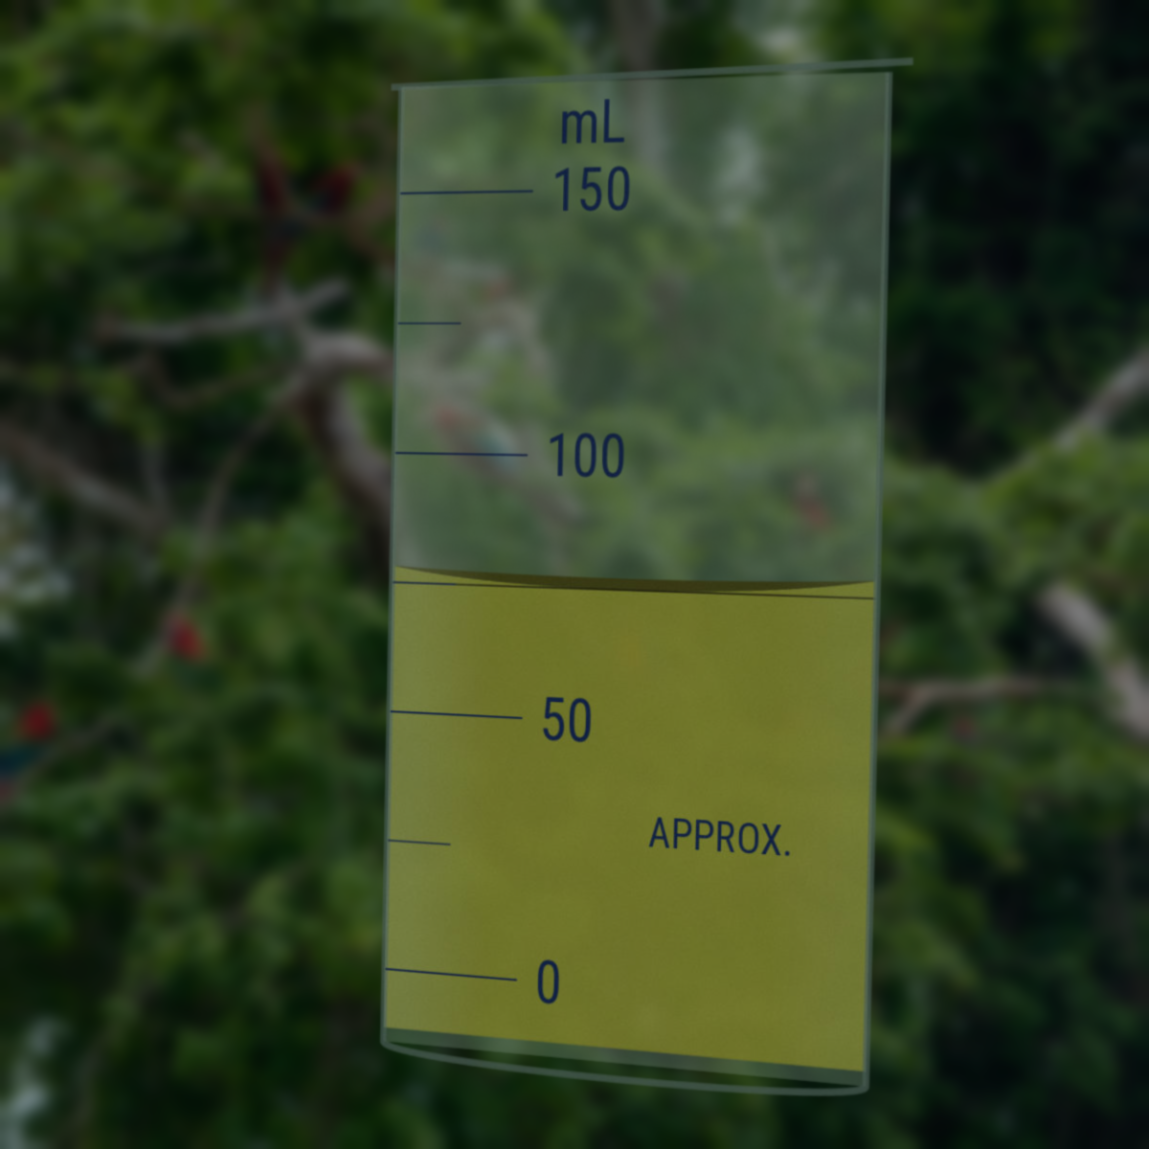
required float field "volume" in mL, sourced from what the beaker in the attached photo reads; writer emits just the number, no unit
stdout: 75
